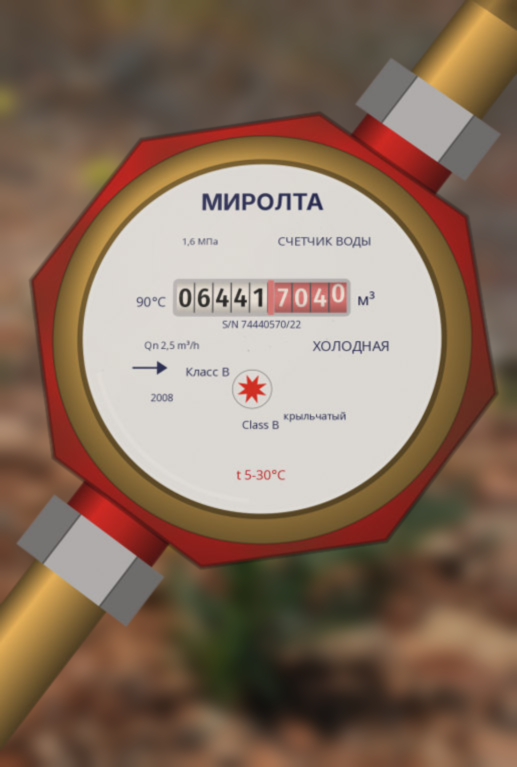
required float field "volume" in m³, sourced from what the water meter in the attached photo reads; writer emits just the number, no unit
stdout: 6441.7040
